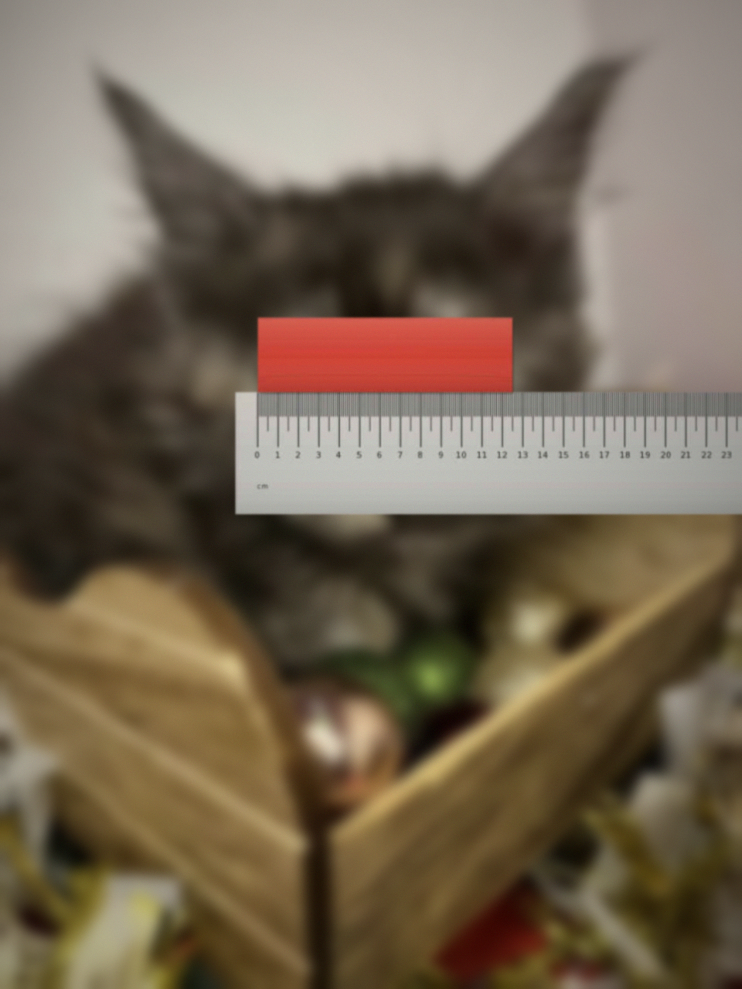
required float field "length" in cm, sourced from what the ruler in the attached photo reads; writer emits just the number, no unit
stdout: 12.5
